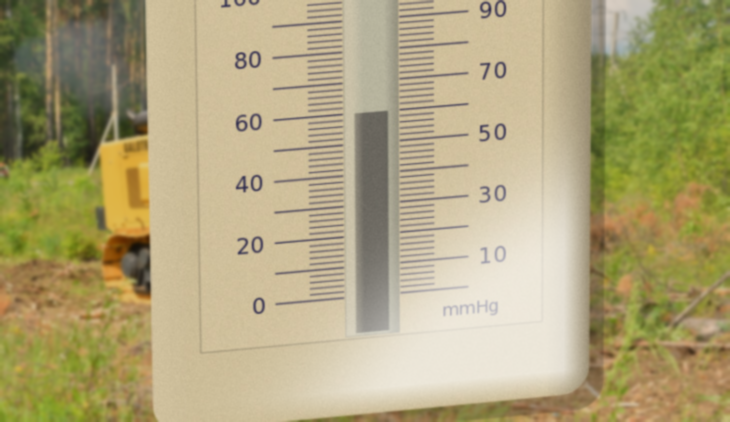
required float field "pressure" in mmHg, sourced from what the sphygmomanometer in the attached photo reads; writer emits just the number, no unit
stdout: 60
